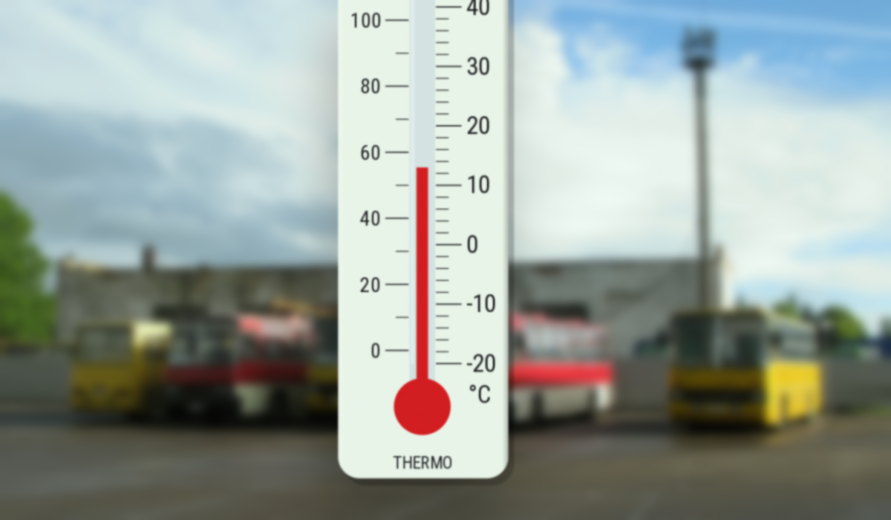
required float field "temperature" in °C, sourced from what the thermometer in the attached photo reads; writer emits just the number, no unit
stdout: 13
